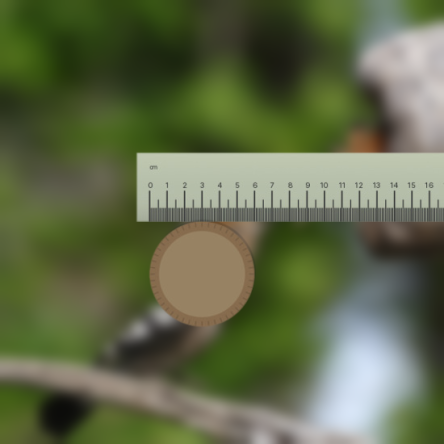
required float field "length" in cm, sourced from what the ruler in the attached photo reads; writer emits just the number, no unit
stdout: 6
